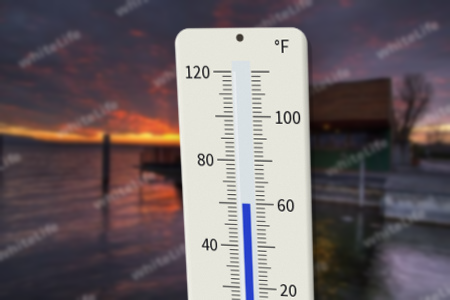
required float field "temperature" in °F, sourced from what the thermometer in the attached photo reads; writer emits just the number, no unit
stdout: 60
